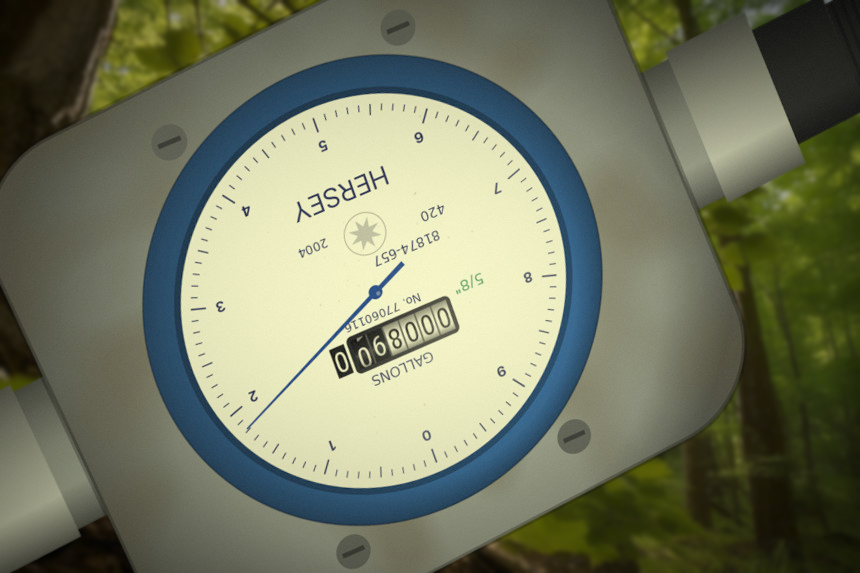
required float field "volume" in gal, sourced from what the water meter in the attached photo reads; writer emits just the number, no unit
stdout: 8901.8
